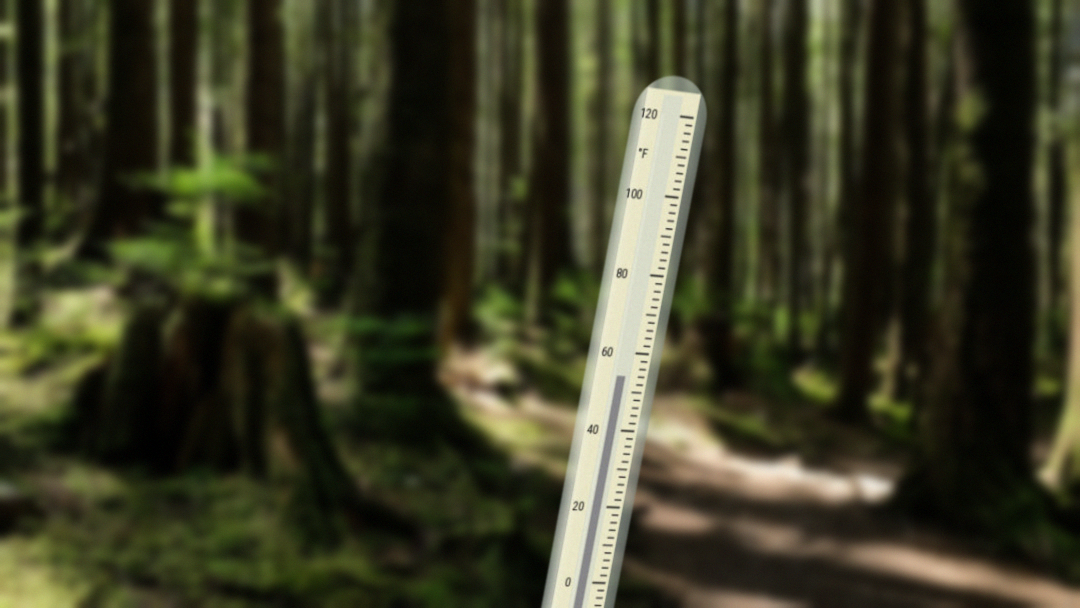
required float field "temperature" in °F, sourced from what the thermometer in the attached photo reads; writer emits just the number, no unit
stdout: 54
